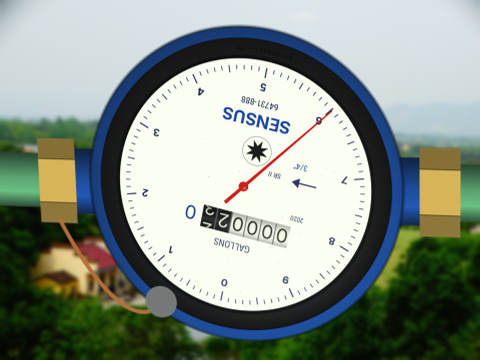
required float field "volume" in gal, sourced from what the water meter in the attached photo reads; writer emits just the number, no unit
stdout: 226.0
